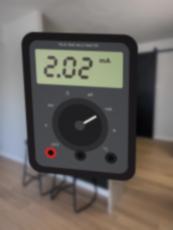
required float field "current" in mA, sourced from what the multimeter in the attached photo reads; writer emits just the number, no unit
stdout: 2.02
